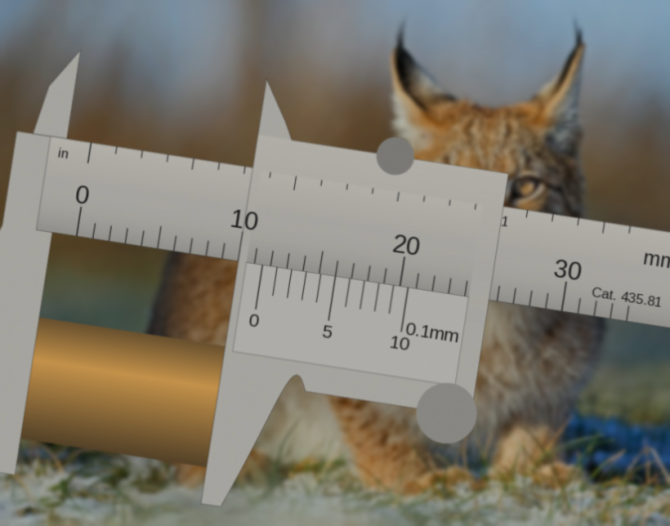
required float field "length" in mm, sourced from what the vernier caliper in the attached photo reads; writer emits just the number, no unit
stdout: 11.5
